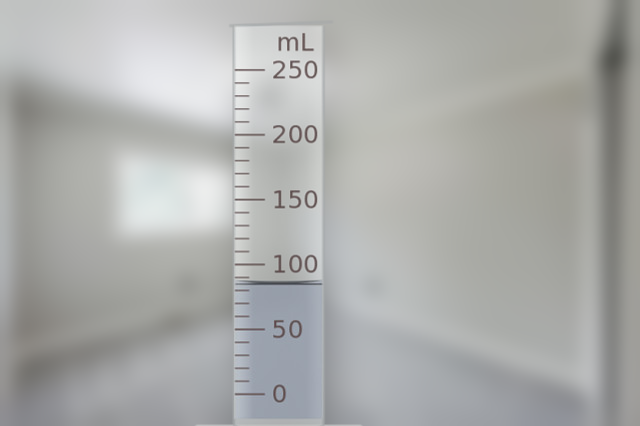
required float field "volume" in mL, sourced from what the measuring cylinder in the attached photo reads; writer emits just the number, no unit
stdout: 85
